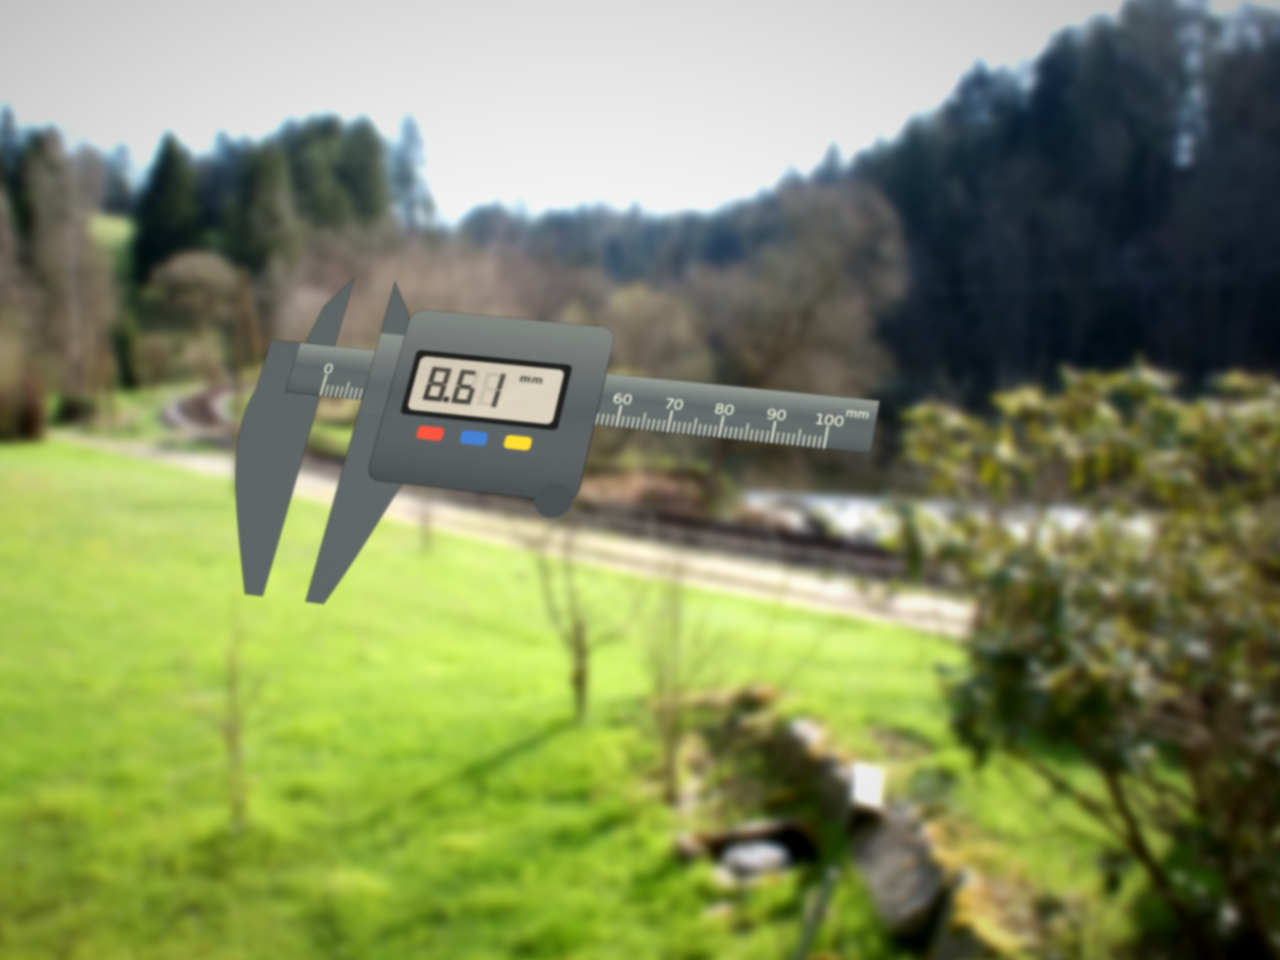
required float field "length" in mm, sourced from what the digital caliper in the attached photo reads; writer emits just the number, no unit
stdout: 8.61
